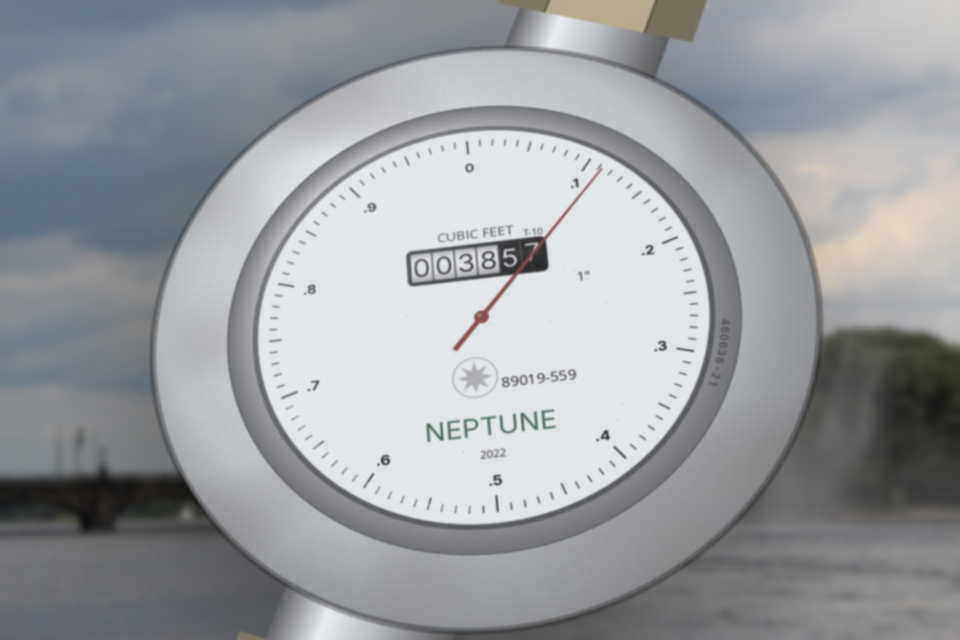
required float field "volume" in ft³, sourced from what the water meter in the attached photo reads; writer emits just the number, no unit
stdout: 3857.11
